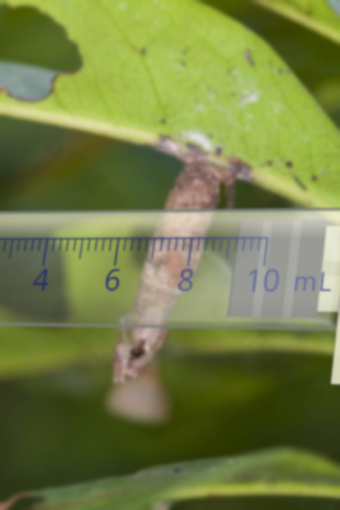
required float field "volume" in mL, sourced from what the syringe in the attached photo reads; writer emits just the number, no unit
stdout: 9.2
